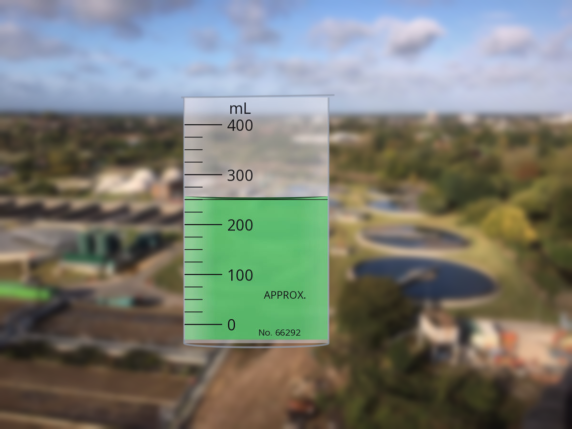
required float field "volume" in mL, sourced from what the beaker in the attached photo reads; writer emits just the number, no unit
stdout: 250
